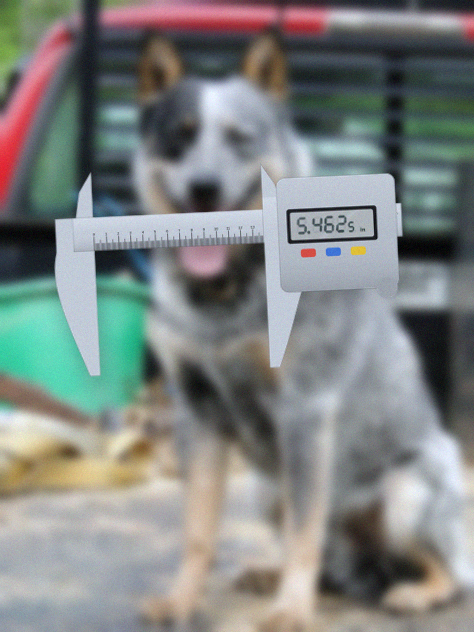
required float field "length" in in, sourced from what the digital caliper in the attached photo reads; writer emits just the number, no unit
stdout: 5.4625
